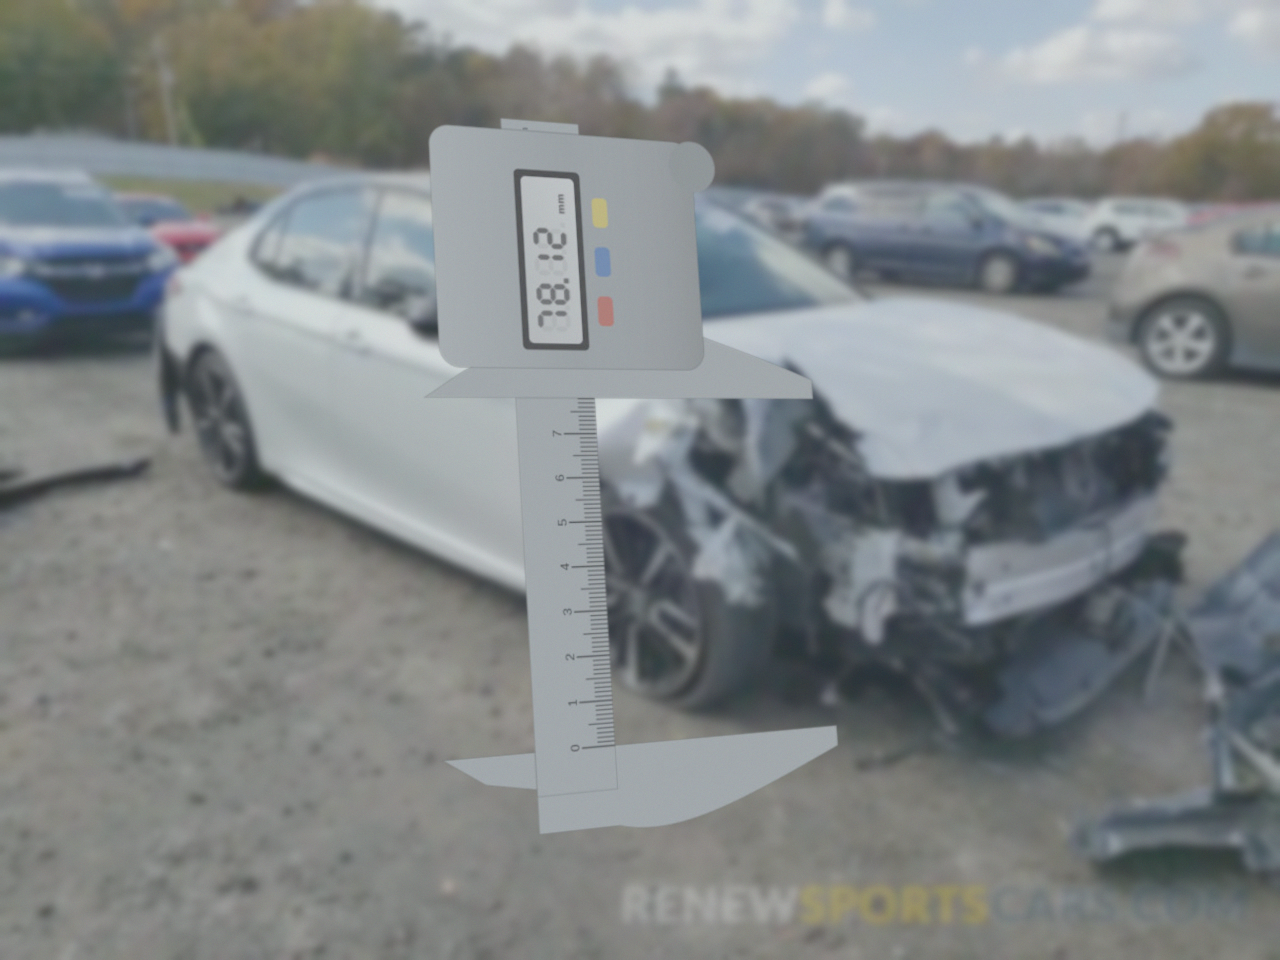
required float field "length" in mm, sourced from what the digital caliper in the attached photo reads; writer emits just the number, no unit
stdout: 78.12
